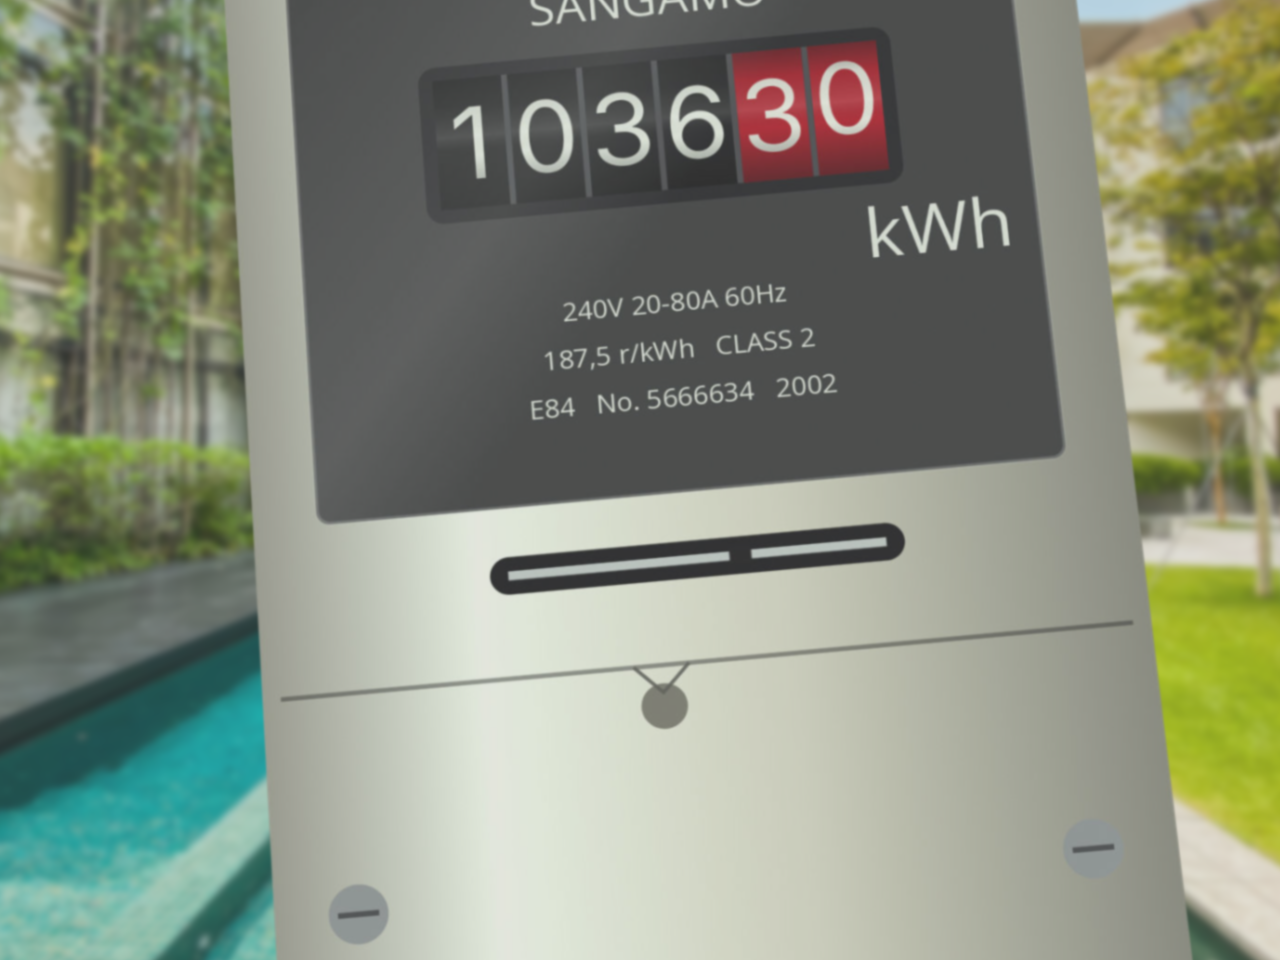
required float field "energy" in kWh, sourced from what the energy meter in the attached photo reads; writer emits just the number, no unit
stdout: 1036.30
